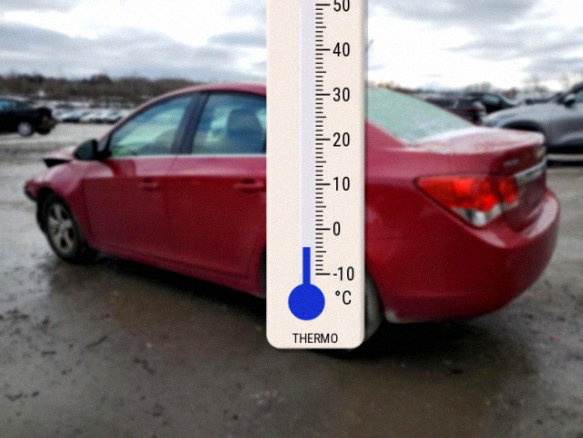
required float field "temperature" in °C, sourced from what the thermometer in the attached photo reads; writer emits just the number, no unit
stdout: -4
